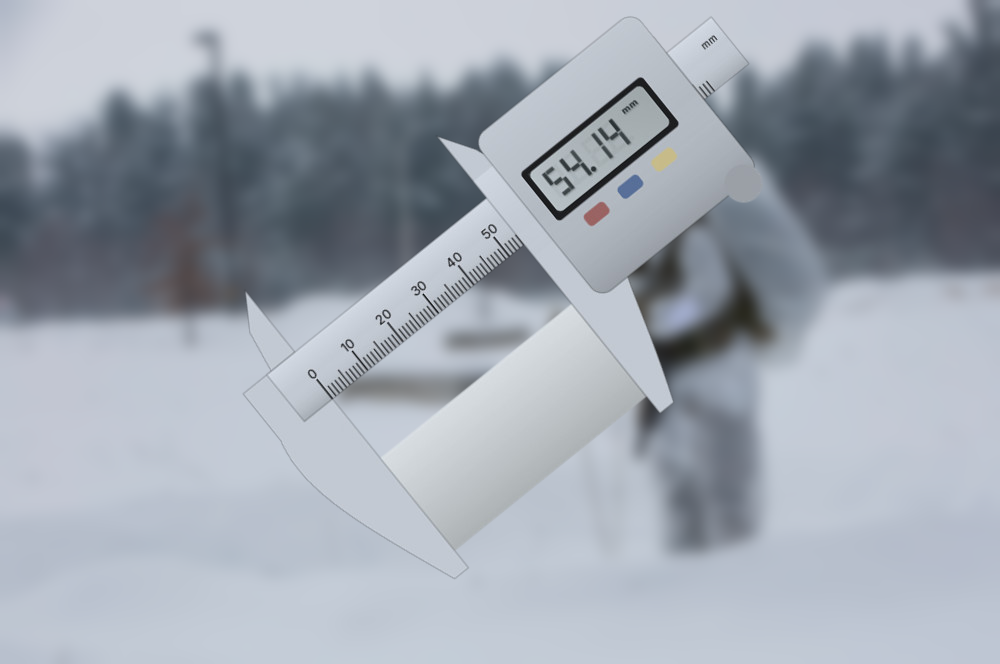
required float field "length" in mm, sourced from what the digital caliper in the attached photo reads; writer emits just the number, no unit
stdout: 54.14
